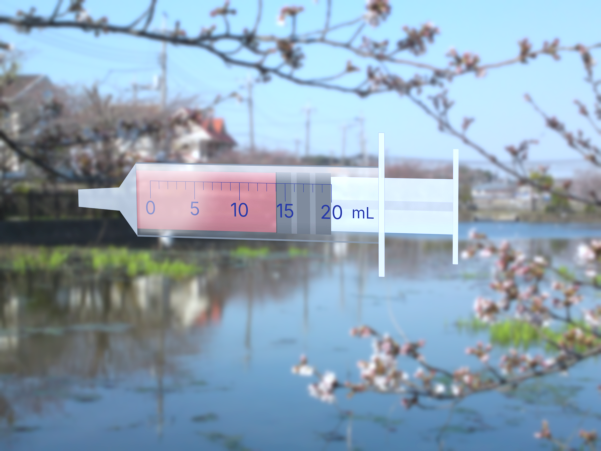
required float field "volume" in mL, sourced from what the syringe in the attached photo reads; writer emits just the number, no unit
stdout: 14
